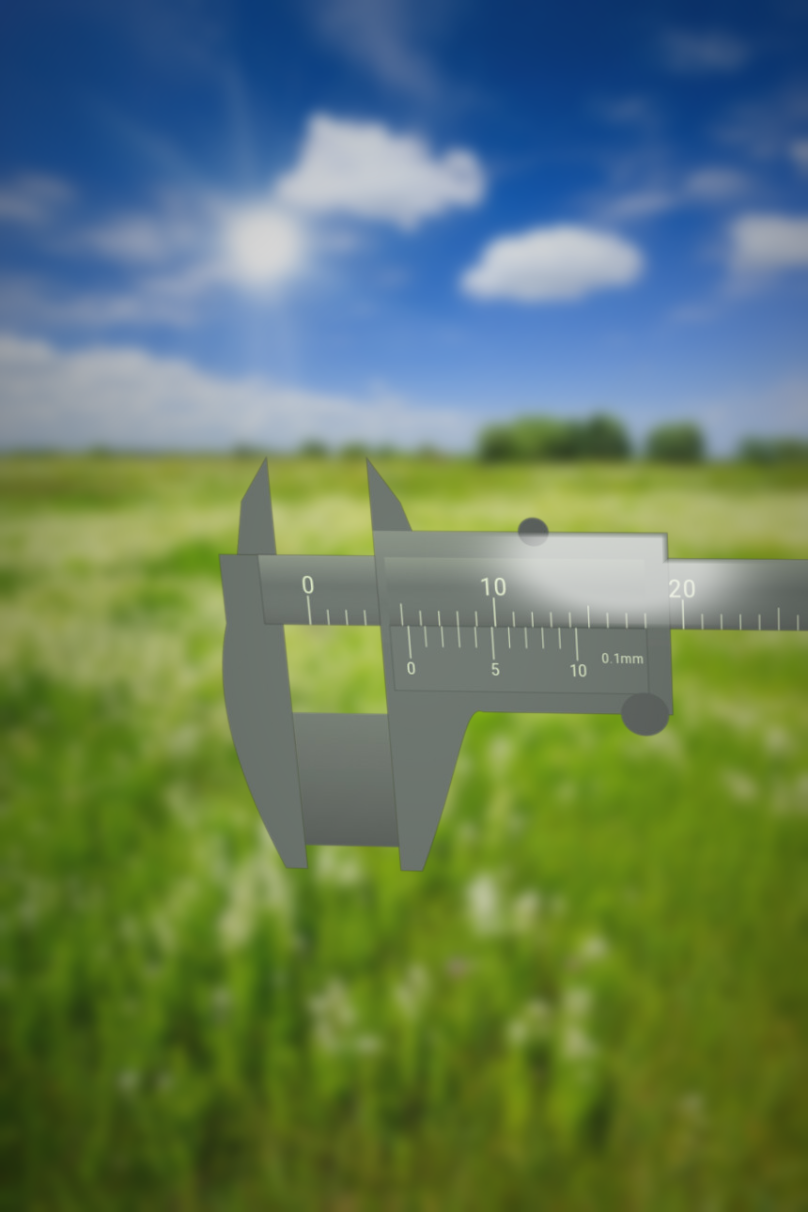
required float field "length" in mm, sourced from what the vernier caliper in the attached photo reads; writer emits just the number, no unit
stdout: 5.3
